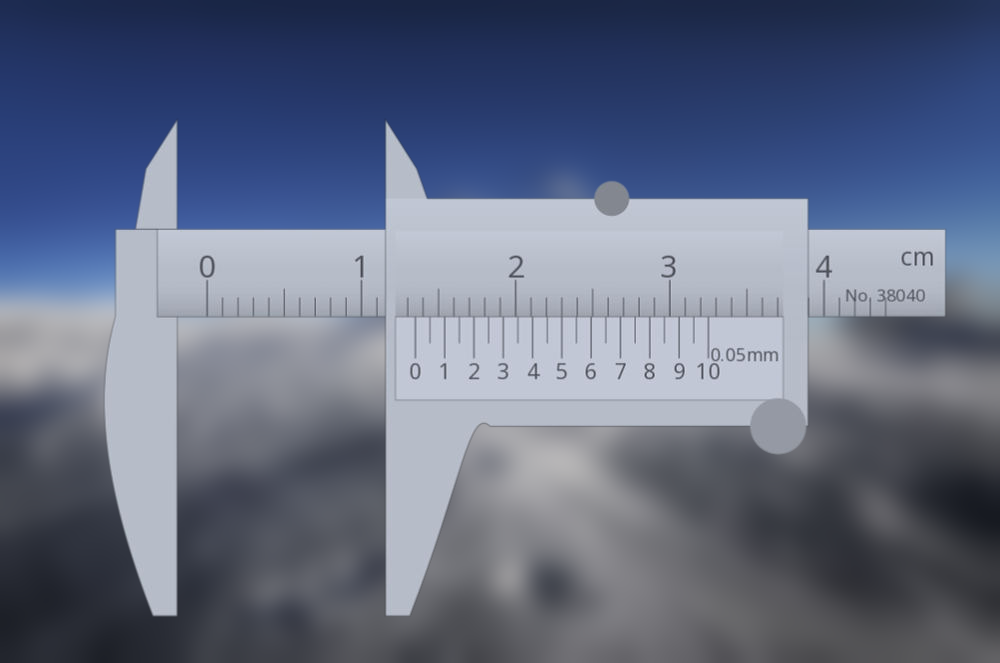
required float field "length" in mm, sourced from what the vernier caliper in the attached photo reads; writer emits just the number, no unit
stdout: 13.5
